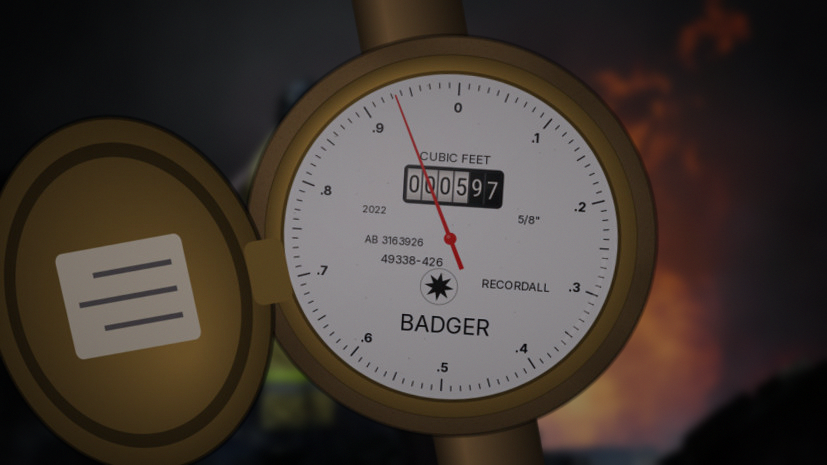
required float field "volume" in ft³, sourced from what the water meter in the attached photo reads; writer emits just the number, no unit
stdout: 596.93
